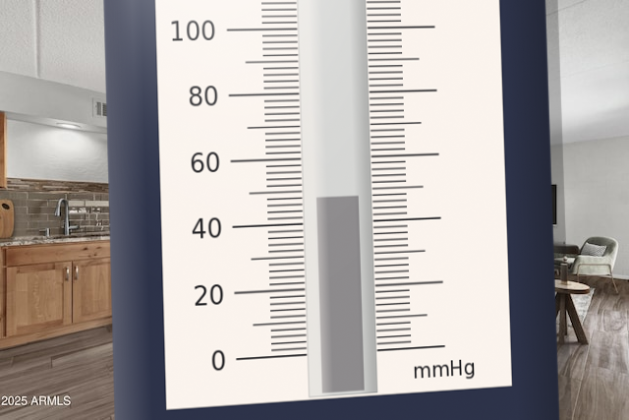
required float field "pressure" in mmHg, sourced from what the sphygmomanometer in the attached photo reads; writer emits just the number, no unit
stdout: 48
